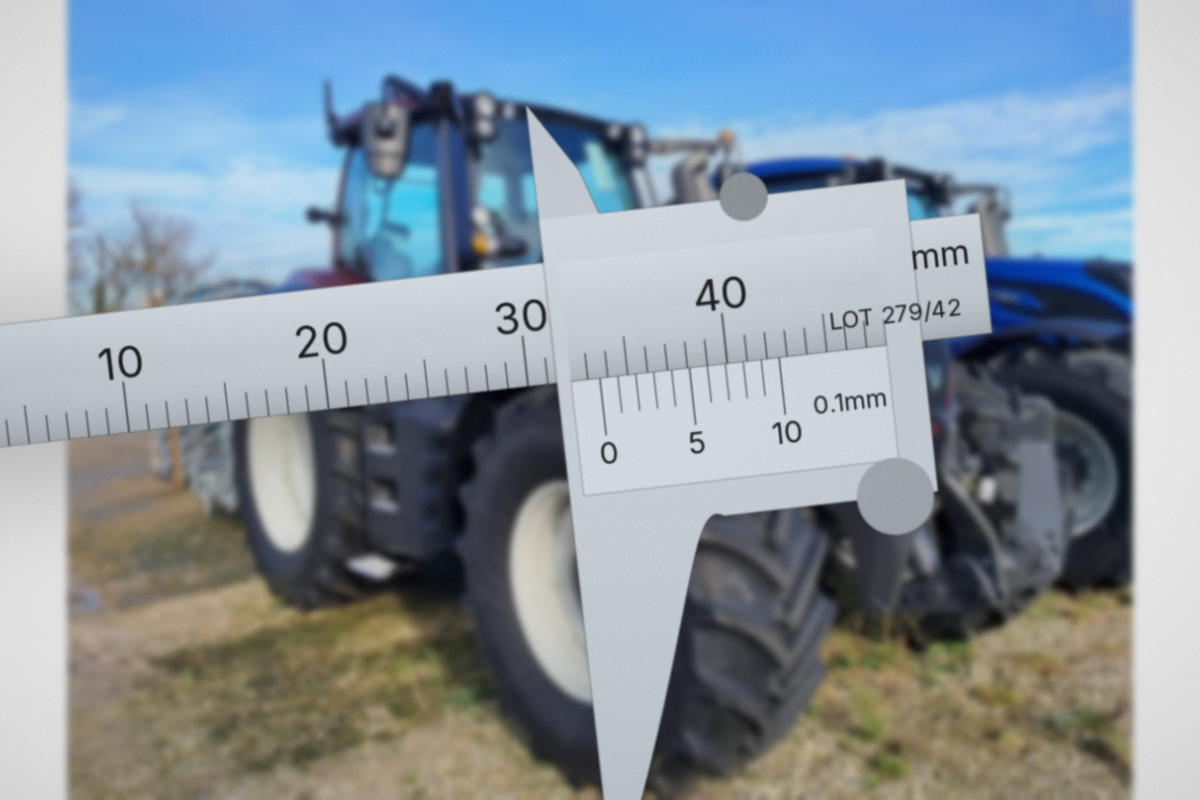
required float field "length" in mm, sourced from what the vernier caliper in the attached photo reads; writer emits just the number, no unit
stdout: 33.6
